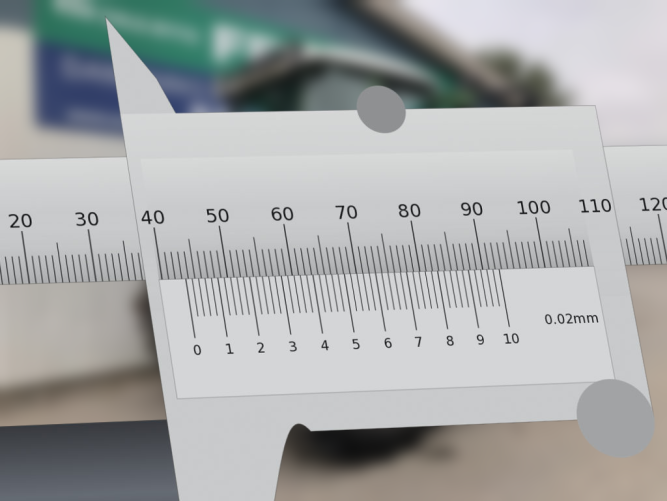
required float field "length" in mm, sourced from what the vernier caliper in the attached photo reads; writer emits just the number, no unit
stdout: 43.6
